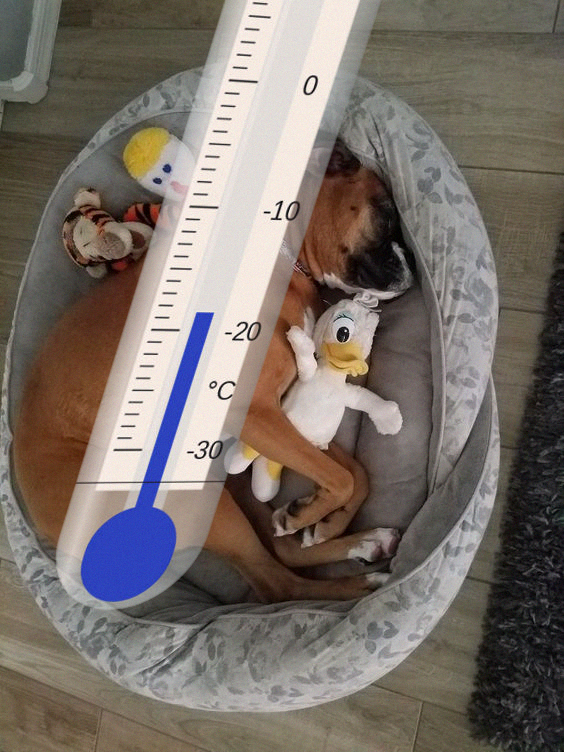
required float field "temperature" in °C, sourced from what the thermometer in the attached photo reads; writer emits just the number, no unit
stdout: -18.5
